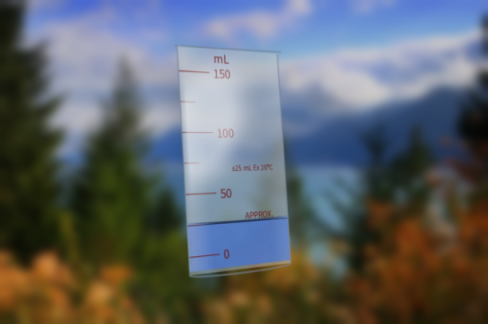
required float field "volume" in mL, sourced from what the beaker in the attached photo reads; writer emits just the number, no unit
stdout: 25
